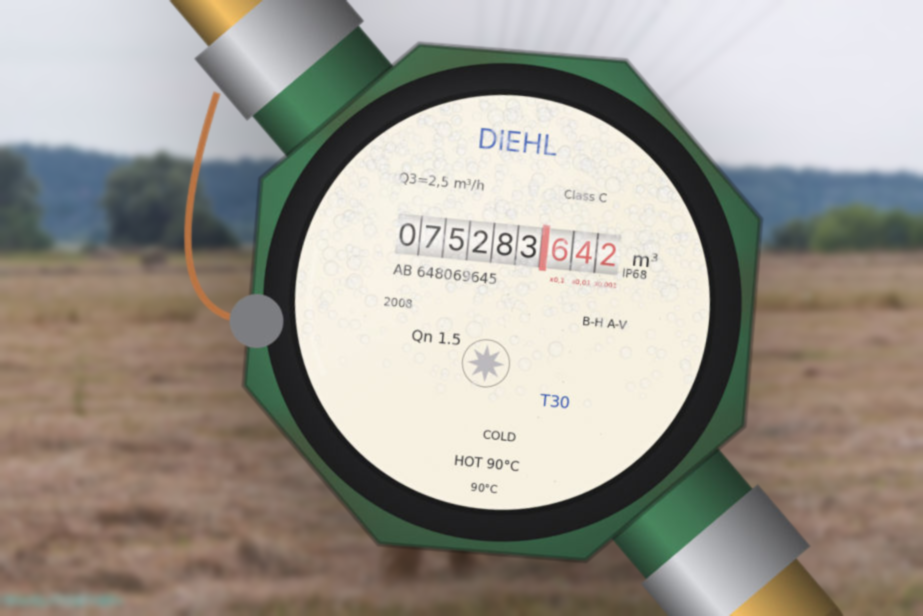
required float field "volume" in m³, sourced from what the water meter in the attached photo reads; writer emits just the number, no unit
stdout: 75283.642
